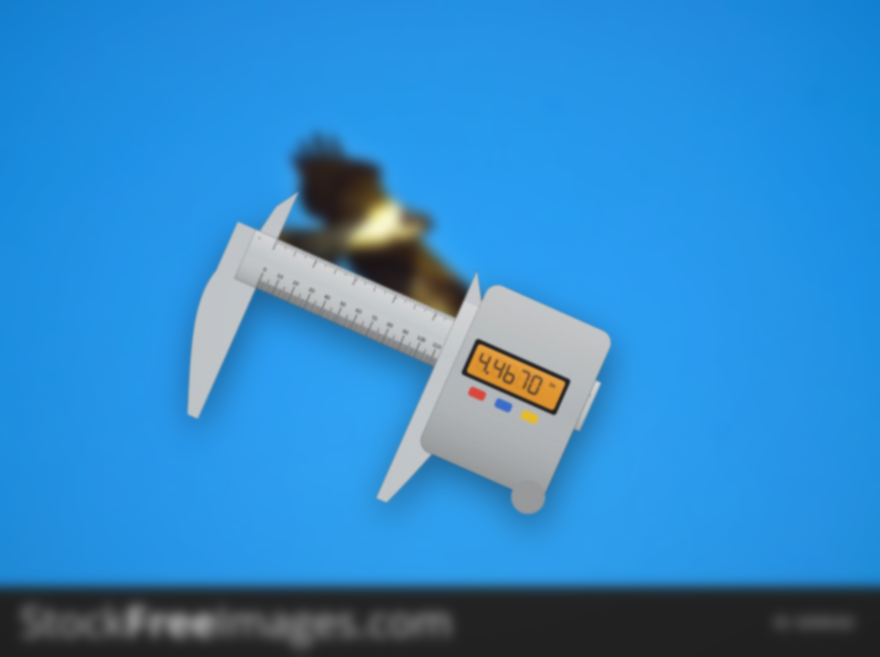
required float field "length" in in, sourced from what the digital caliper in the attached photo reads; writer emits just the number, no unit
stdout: 4.4670
